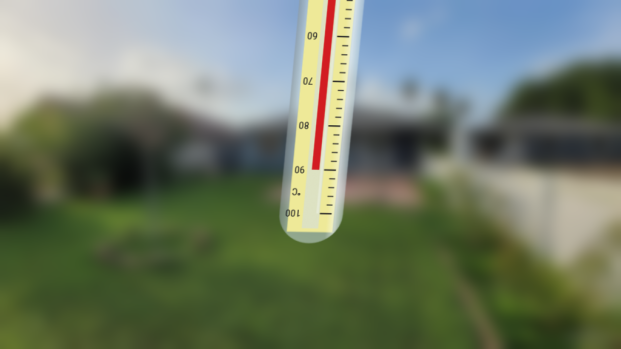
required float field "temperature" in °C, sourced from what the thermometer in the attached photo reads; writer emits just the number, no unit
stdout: 90
